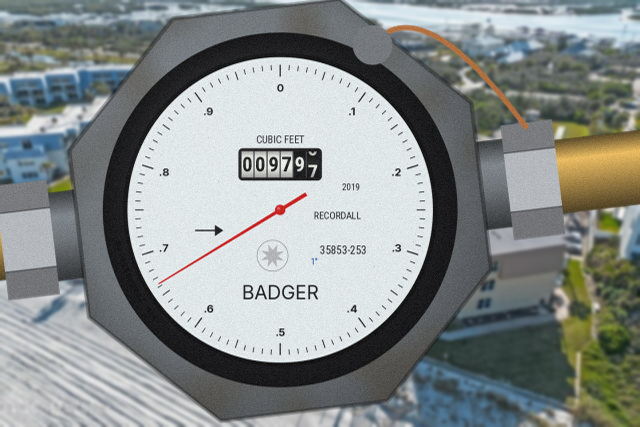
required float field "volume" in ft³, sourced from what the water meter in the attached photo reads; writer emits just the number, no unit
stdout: 9796.66
